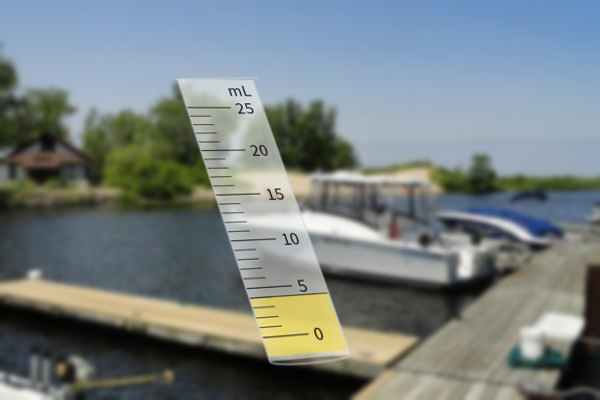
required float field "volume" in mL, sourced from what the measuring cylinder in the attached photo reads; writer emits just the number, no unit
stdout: 4
